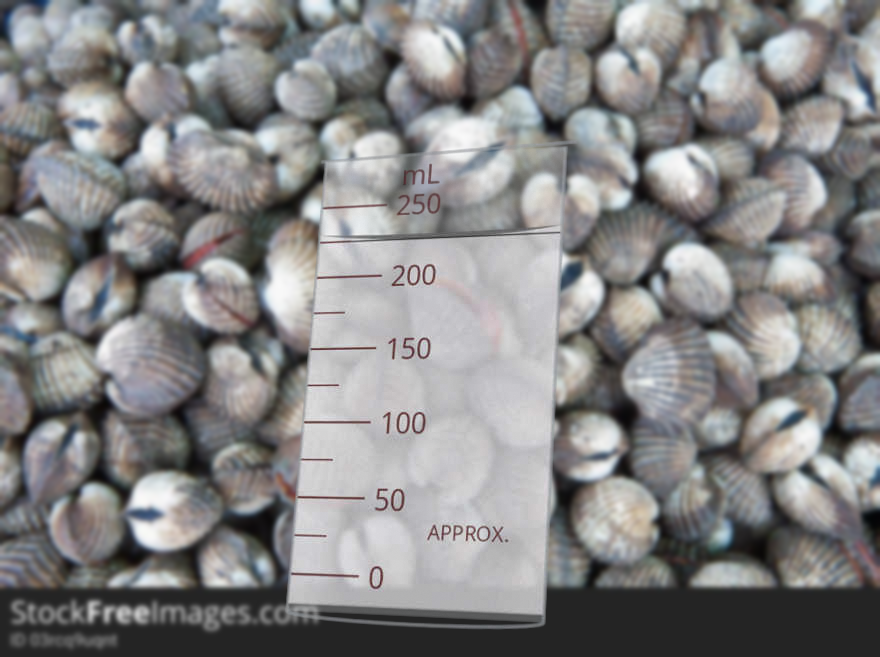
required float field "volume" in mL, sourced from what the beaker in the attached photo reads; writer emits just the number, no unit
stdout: 225
